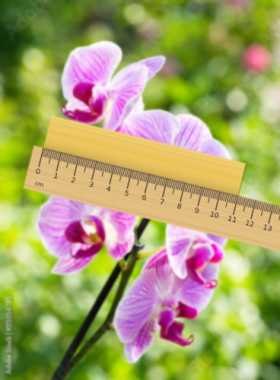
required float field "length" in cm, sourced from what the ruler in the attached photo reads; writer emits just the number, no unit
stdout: 11
